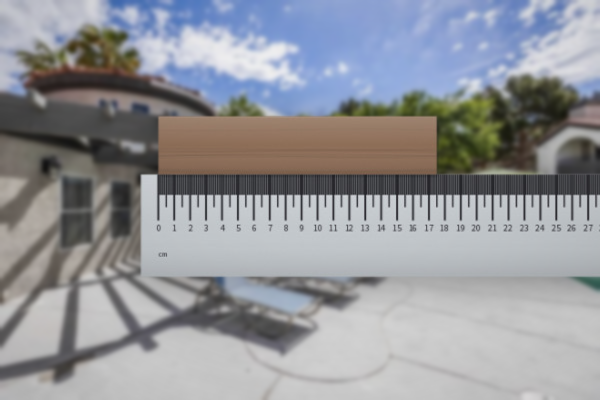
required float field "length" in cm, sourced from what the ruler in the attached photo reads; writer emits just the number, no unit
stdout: 17.5
